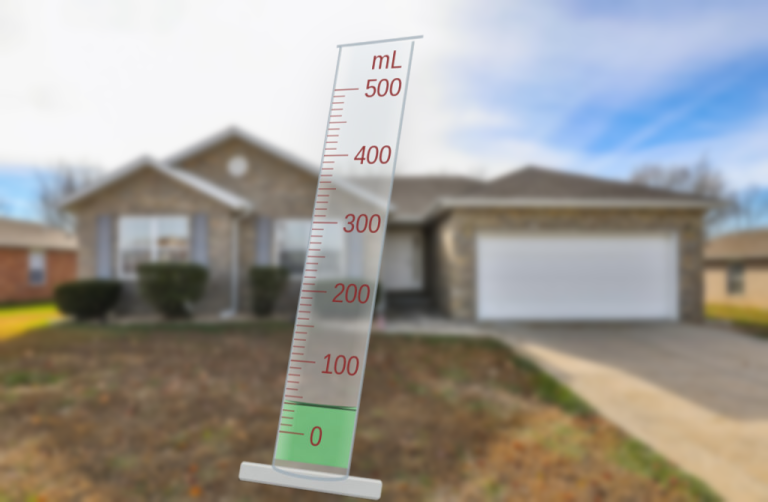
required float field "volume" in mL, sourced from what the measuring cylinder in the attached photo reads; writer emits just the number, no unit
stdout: 40
